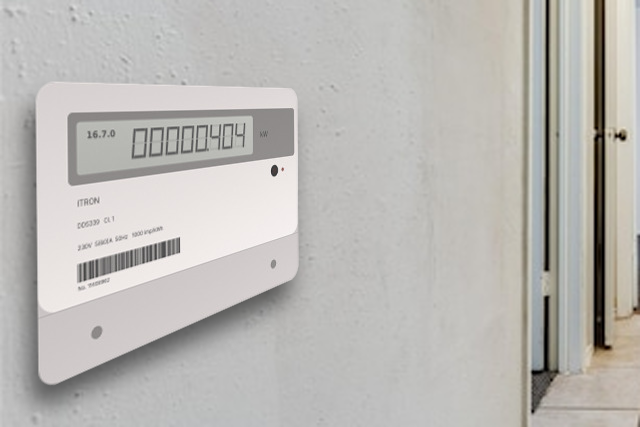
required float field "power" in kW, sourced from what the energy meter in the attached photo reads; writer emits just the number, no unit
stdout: 0.404
